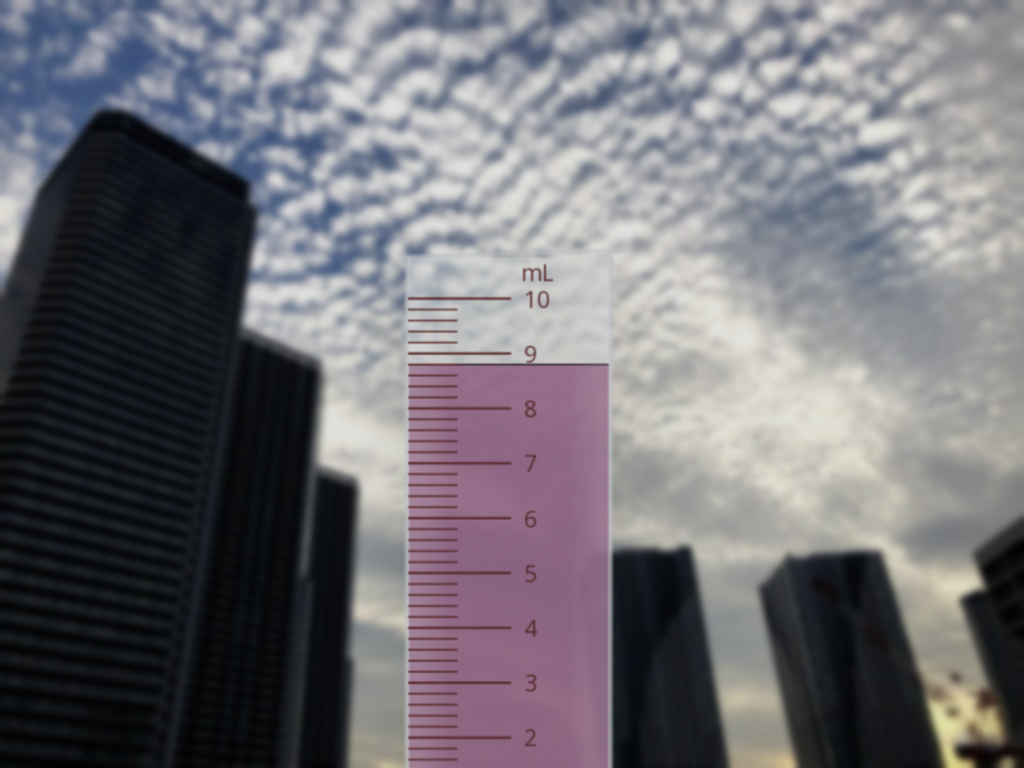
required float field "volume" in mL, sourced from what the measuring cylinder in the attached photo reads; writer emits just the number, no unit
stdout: 8.8
